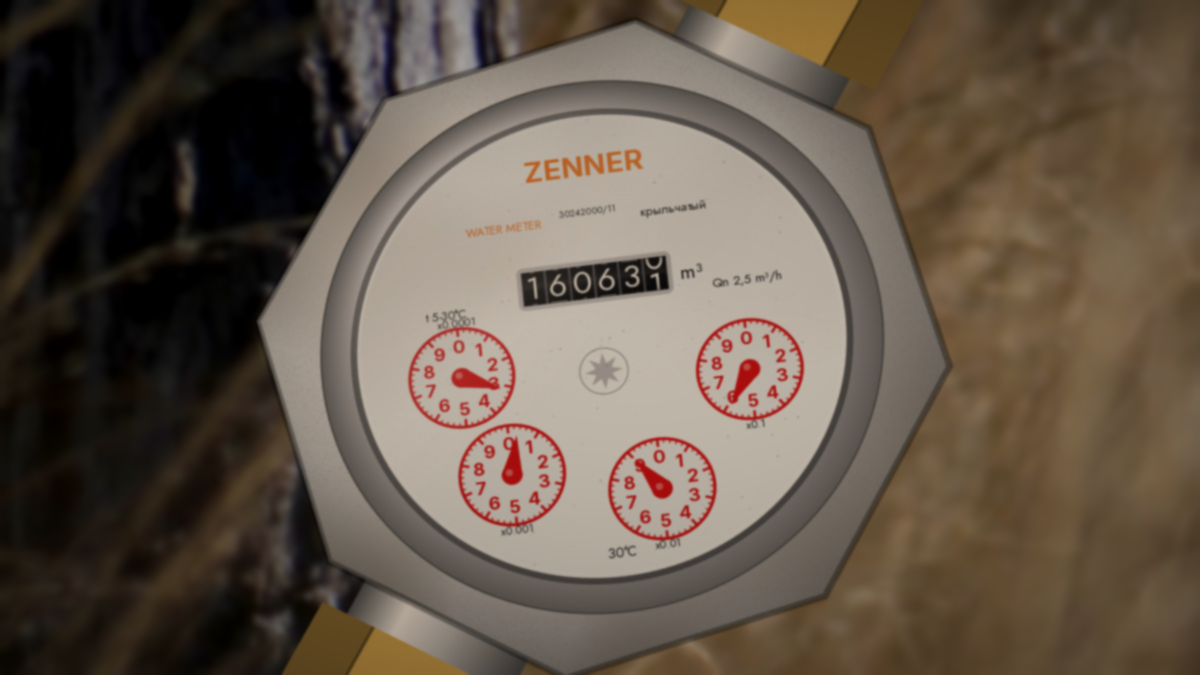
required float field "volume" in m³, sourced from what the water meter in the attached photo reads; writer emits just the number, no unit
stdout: 160630.5903
